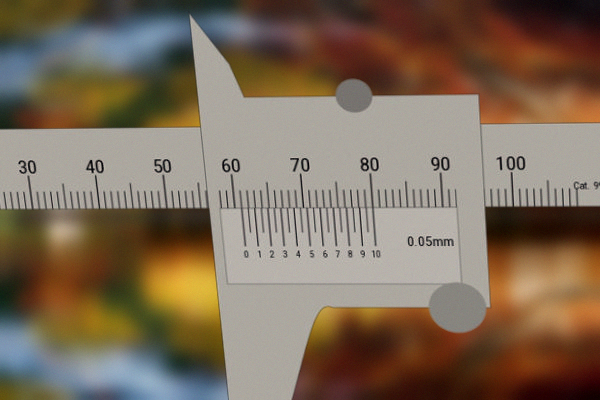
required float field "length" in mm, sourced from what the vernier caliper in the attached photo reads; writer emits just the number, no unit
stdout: 61.0
